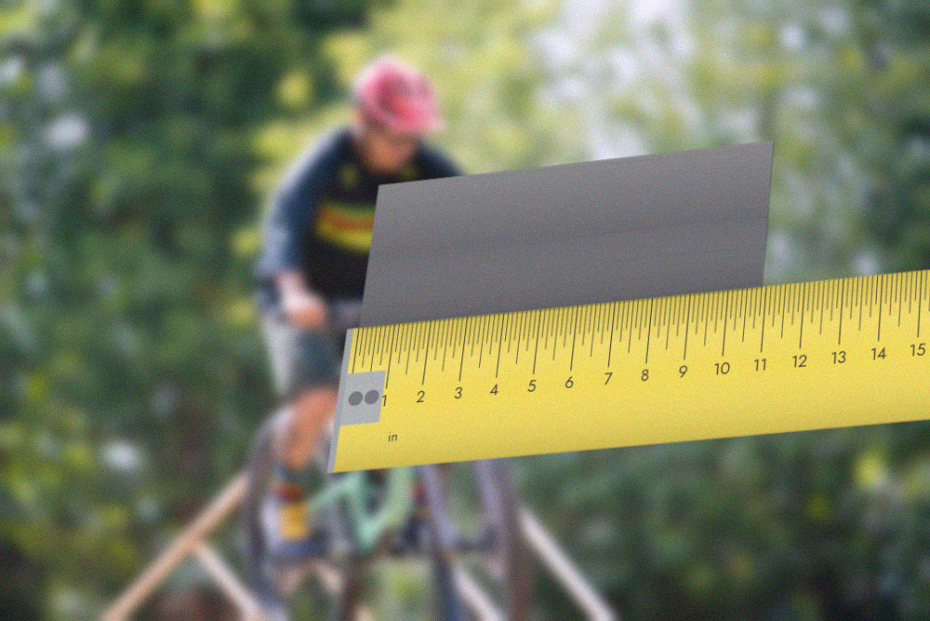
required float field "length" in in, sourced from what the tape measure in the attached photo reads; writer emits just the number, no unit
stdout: 10.875
